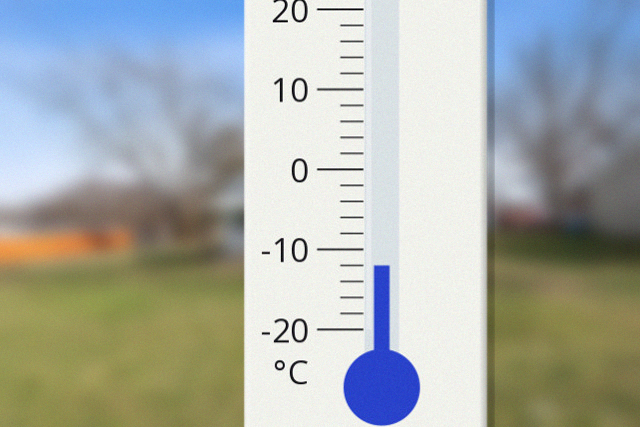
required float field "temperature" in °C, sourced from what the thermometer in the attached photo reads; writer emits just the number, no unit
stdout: -12
